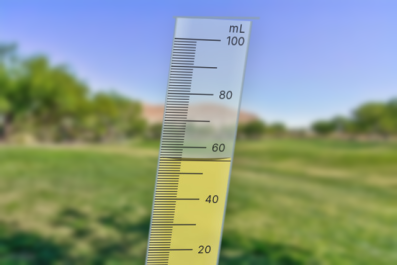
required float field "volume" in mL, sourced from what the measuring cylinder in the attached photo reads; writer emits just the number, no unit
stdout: 55
